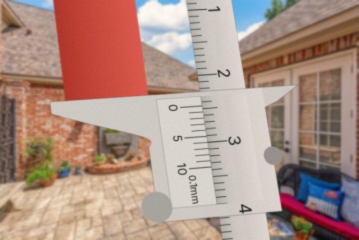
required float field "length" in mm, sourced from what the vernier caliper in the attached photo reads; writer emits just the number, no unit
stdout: 24.6
